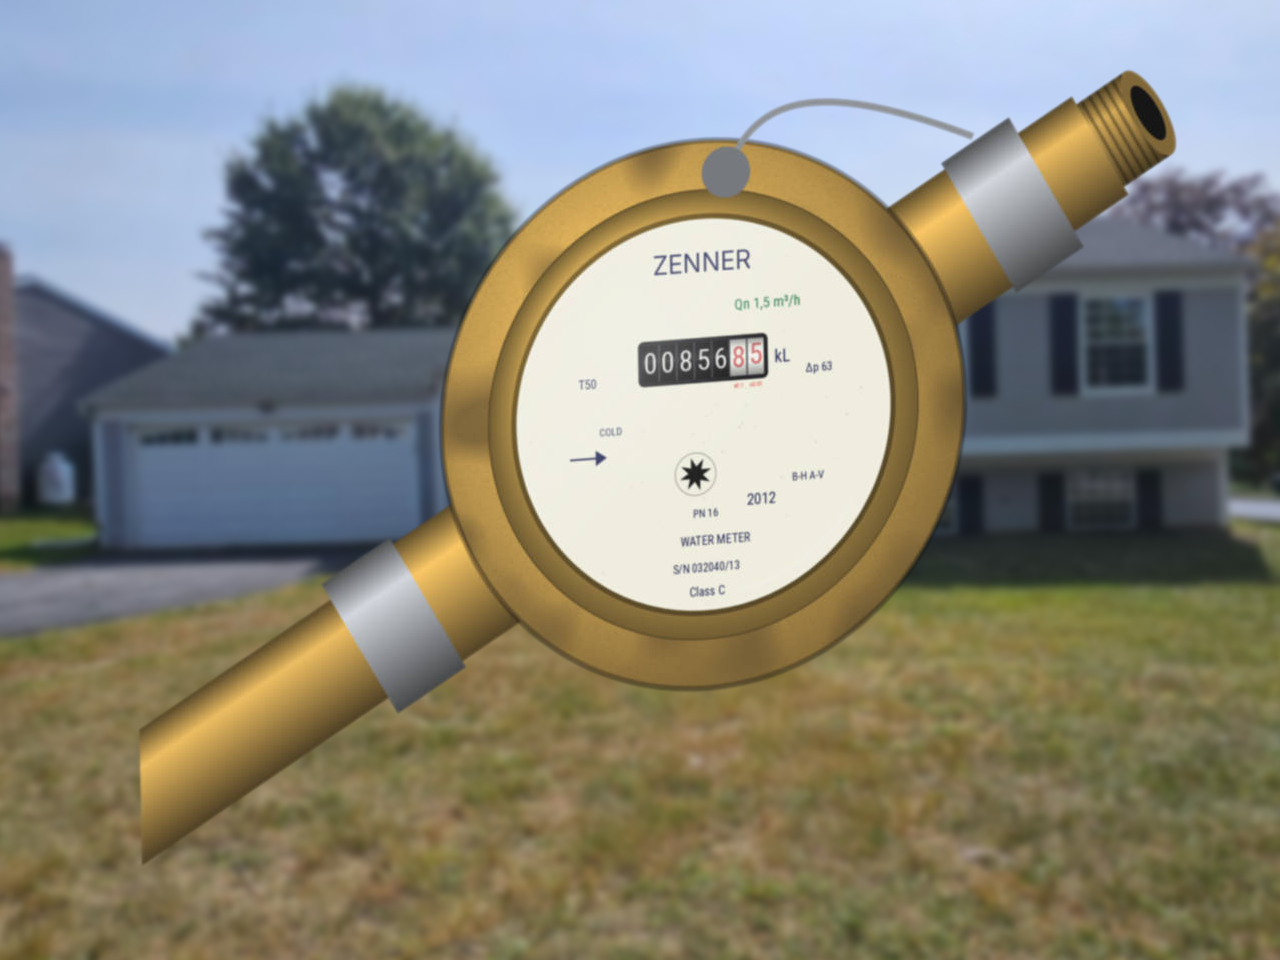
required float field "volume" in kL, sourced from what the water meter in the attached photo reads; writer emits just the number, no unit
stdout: 856.85
